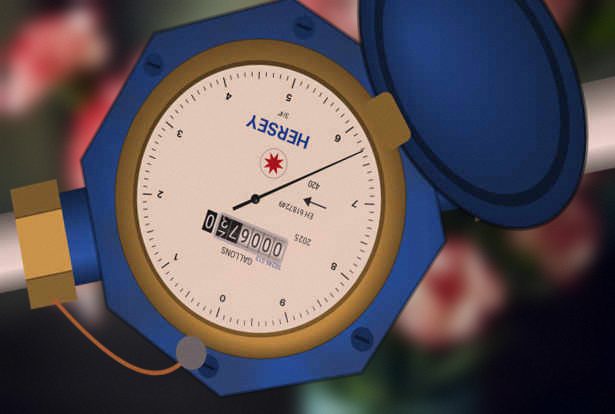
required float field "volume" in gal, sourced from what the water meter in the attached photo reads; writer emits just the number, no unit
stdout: 6726.3
